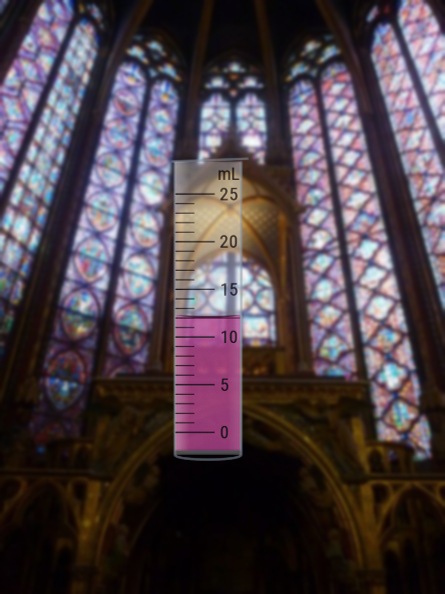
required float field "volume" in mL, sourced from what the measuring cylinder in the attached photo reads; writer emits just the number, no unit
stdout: 12
